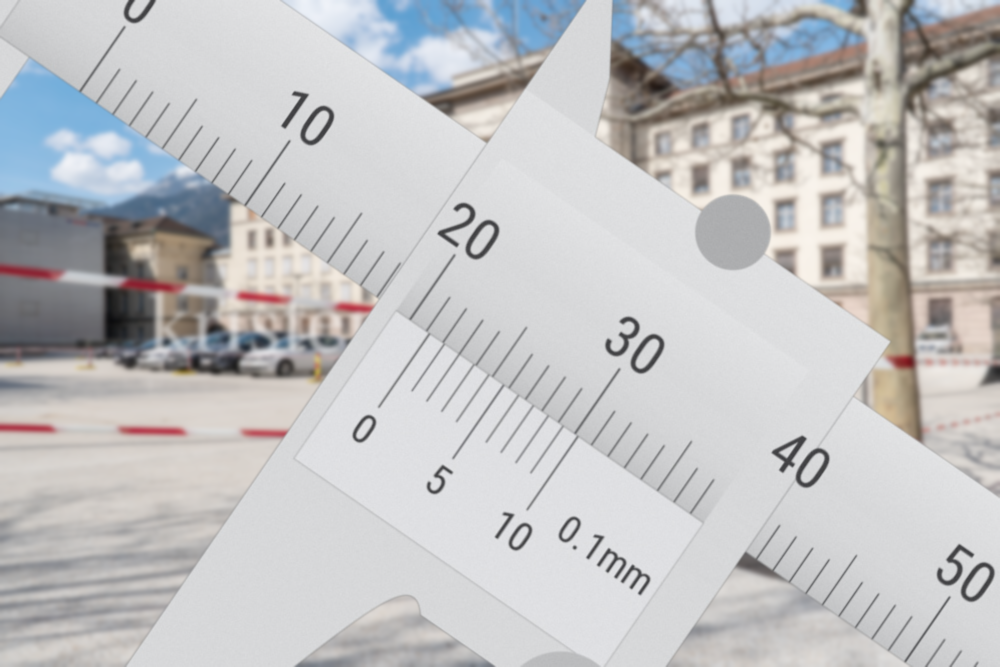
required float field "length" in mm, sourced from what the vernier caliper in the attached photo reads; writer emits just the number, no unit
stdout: 21.2
